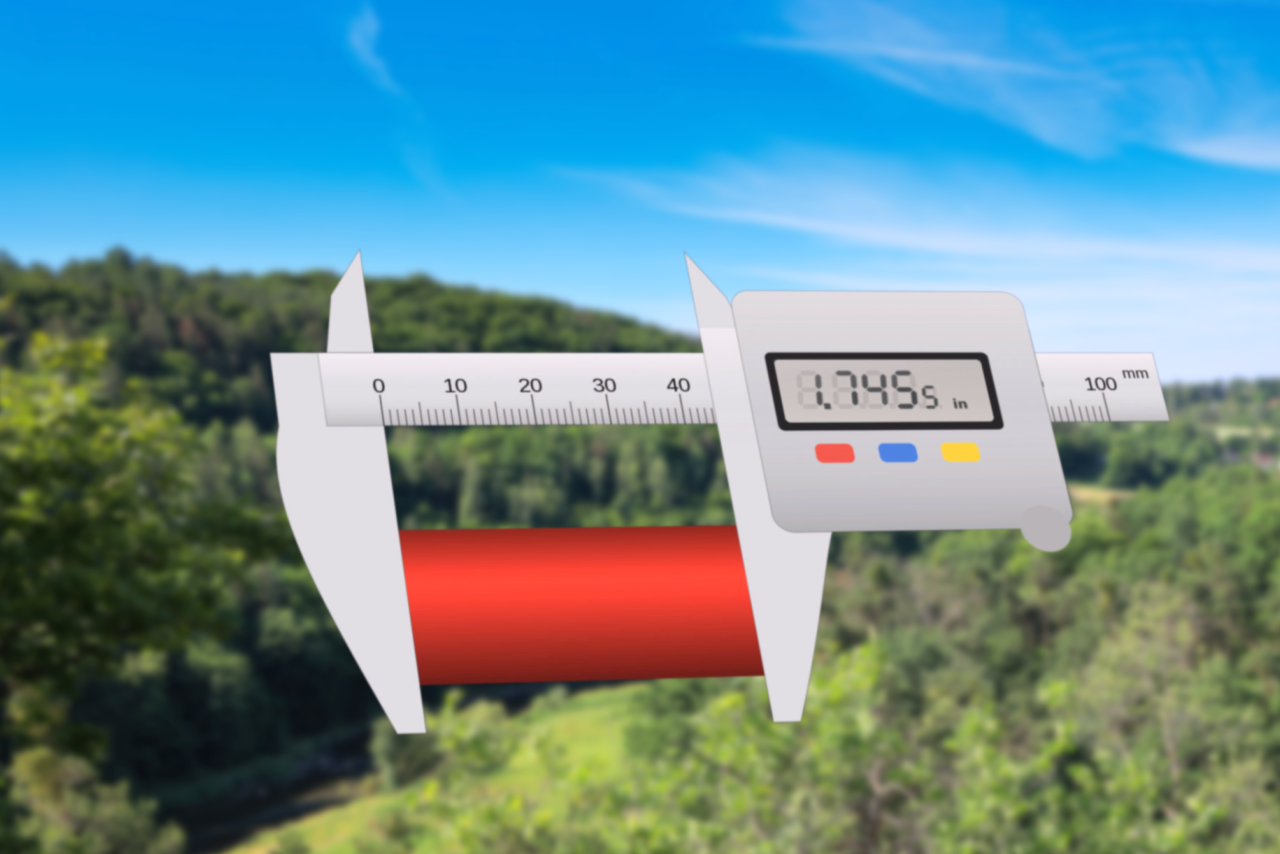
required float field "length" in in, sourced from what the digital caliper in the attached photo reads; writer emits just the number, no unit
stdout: 1.7455
